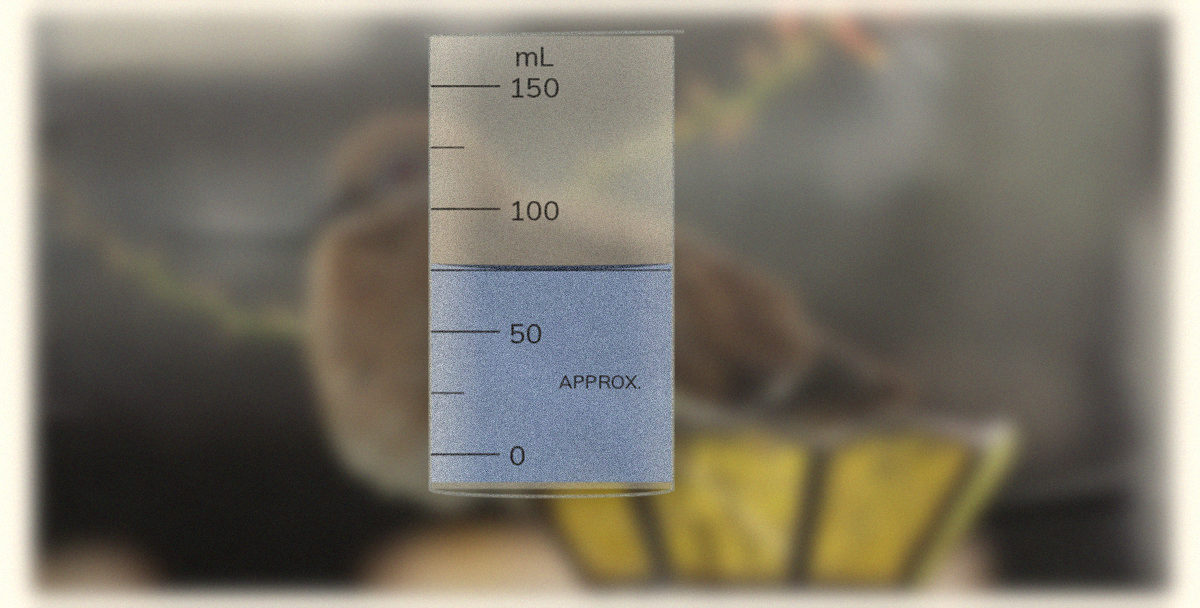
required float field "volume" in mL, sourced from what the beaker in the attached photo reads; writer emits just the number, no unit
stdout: 75
